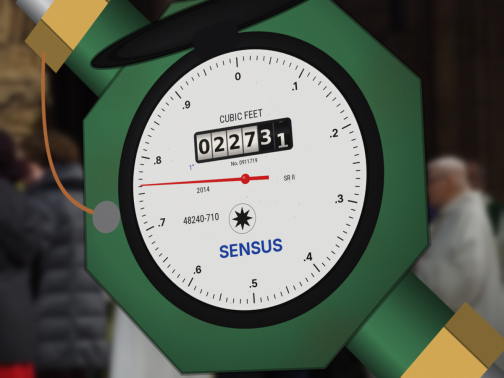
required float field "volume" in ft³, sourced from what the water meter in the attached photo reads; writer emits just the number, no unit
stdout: 22730.76
